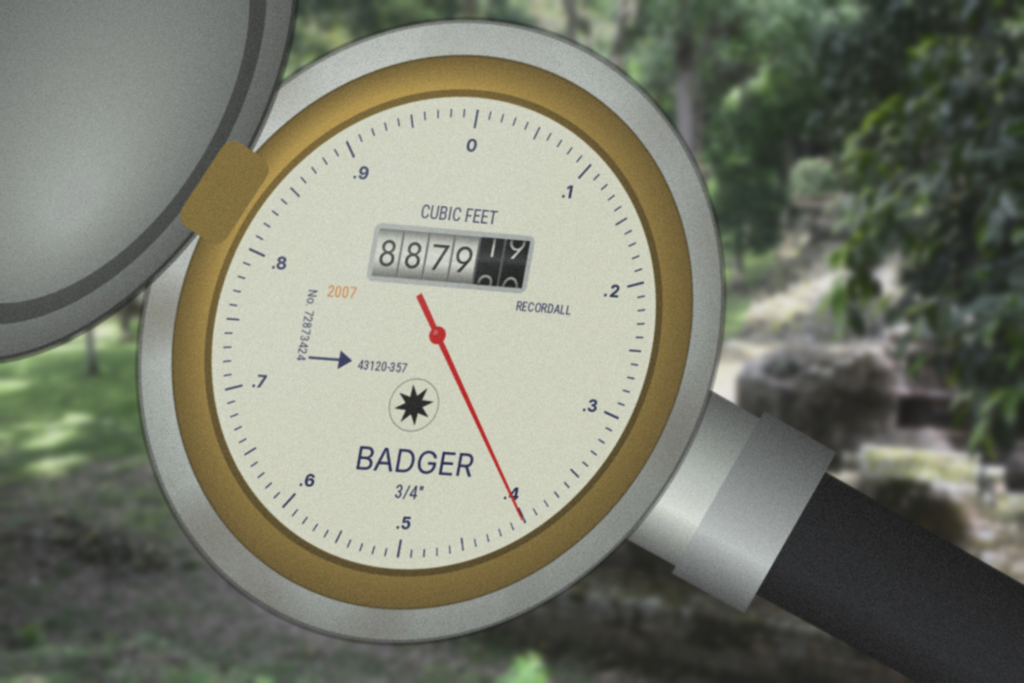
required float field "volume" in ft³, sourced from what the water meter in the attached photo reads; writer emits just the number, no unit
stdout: 887919.40
